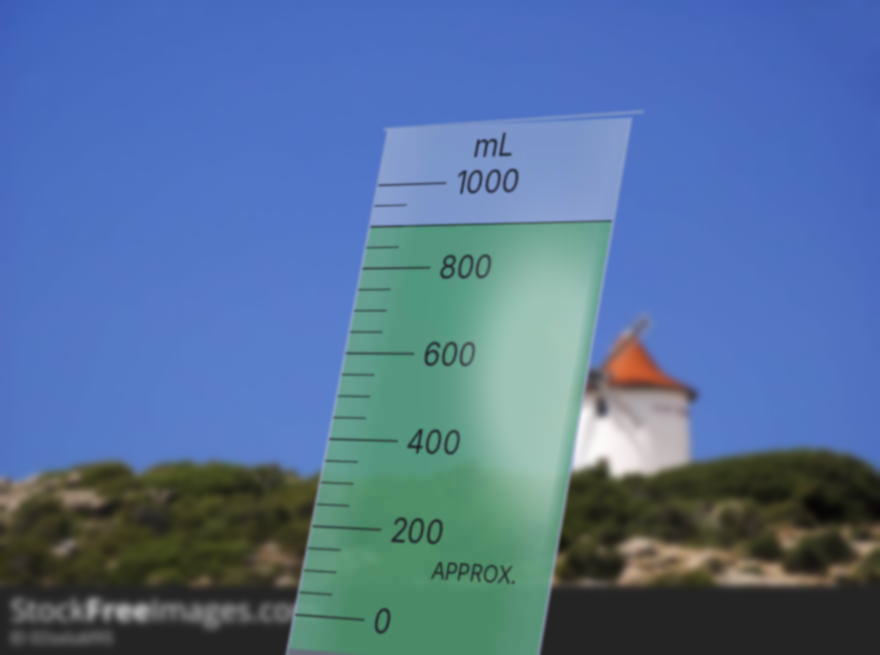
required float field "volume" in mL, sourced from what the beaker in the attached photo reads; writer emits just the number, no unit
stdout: 900
